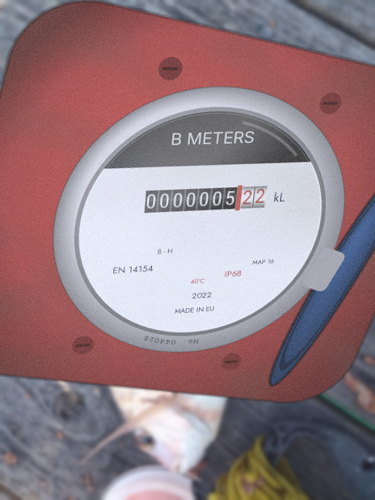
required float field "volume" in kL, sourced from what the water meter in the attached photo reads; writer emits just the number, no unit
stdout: 5.22
